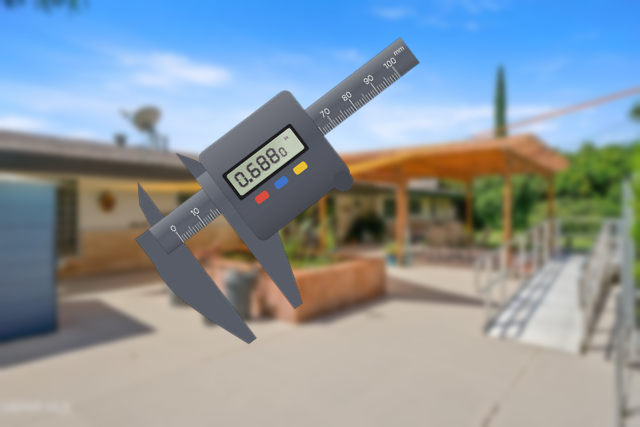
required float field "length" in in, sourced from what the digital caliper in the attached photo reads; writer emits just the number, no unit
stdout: 0.6880
